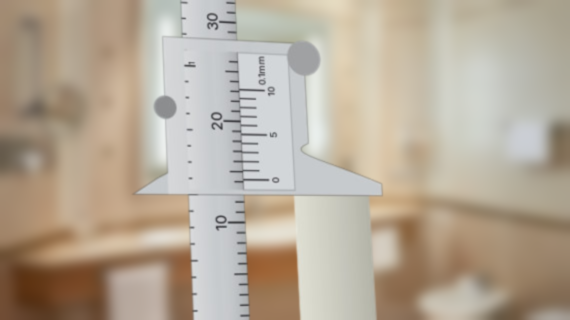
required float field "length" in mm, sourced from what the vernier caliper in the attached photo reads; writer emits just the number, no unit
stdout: 14.2
